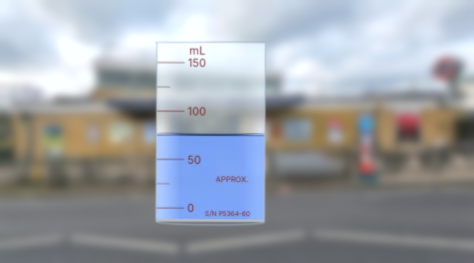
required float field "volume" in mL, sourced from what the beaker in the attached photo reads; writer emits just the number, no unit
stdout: 75
